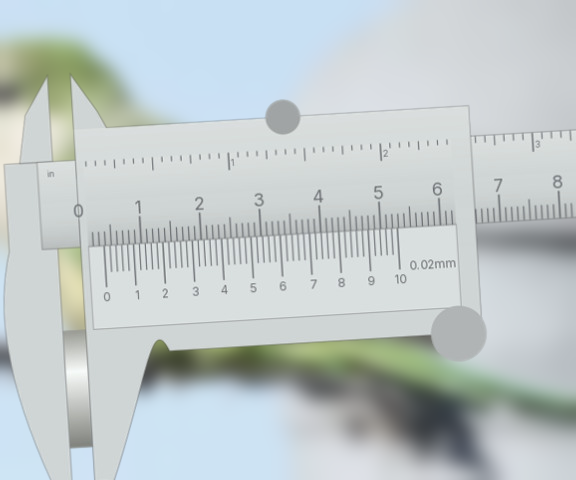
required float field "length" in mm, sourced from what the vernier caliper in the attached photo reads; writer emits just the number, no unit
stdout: 3.8
